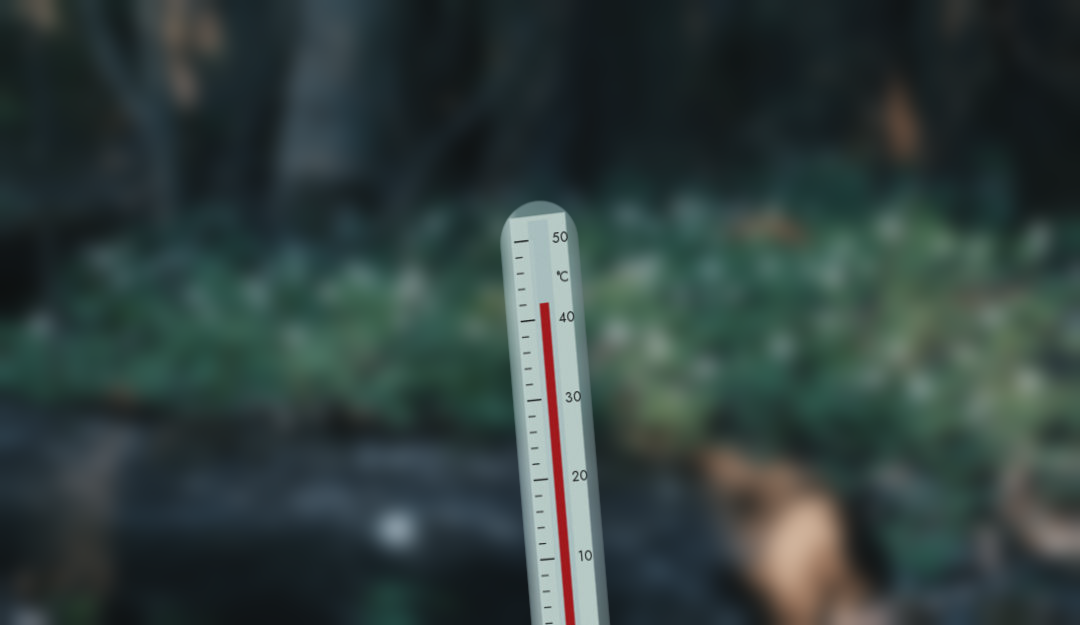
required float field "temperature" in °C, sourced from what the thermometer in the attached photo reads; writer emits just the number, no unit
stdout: 42
